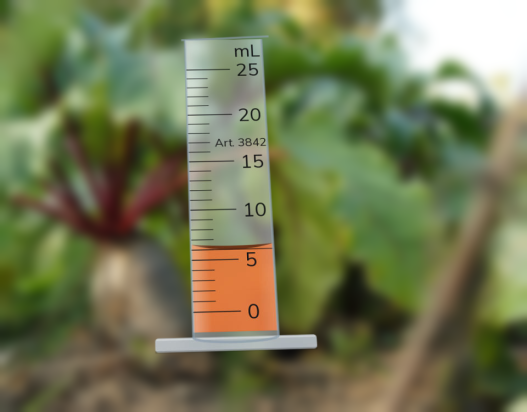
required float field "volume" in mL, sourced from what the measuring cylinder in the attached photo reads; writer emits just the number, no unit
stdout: 6
